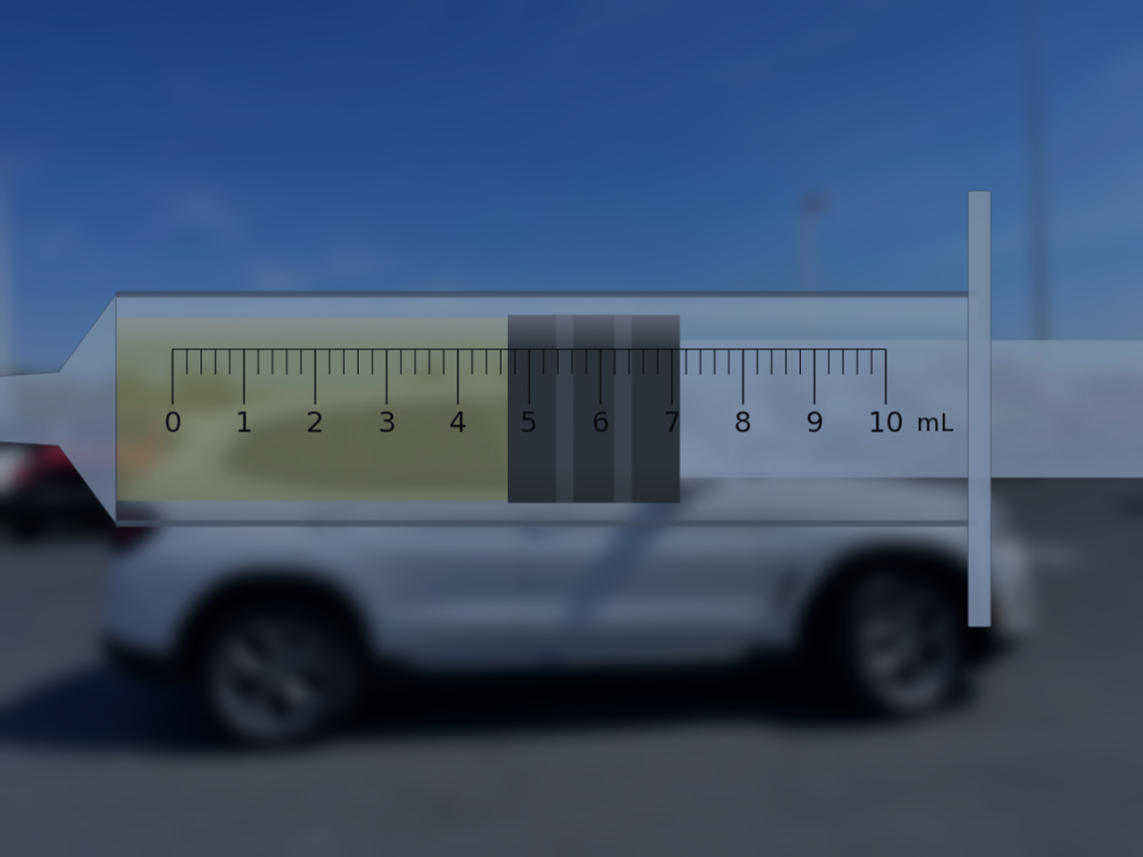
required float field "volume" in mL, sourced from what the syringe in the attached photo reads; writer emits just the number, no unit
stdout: 4.7
